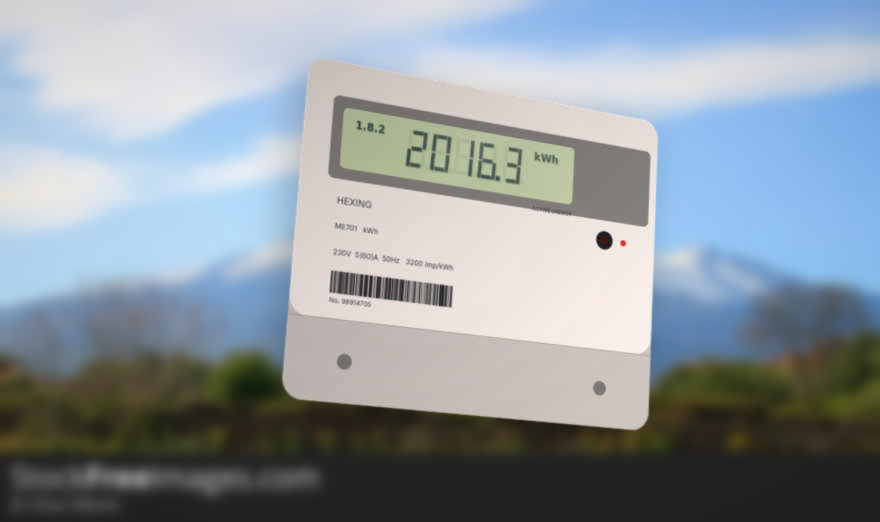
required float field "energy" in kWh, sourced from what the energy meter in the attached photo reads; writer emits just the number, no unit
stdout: 2016.3
